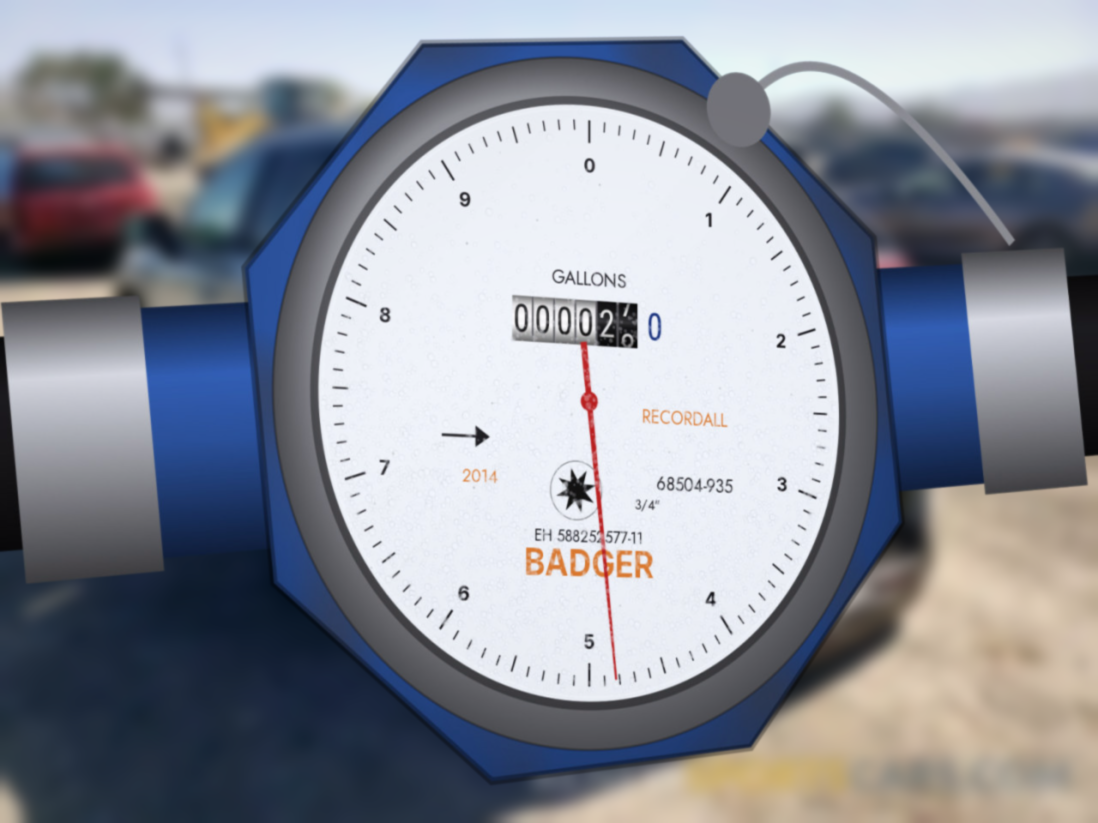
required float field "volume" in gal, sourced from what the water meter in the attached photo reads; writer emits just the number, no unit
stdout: 274.8
